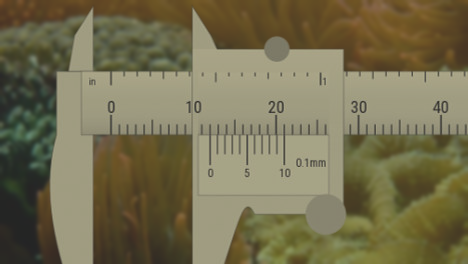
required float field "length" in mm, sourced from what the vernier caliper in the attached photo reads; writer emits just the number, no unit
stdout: 12.0
